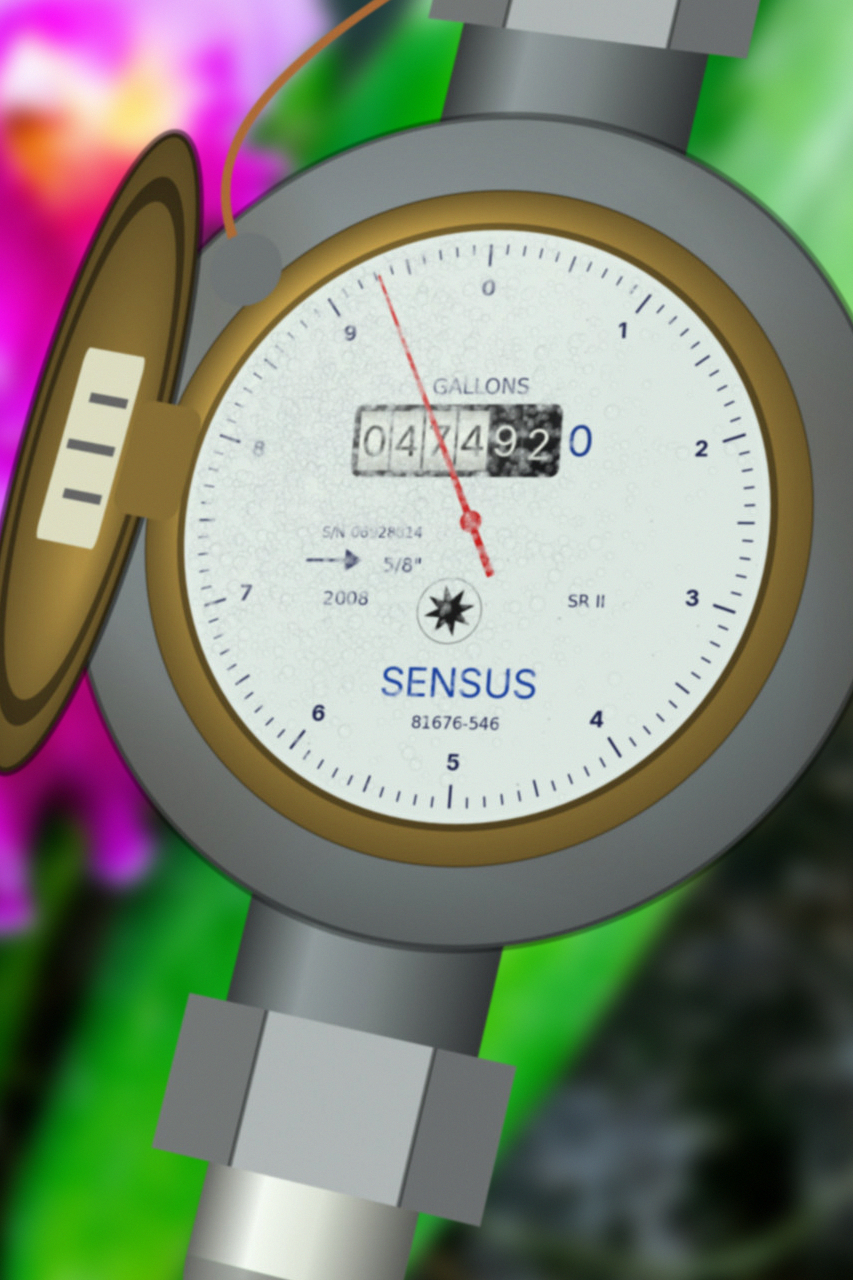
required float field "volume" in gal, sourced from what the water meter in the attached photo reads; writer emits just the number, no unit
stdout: 474919.3
